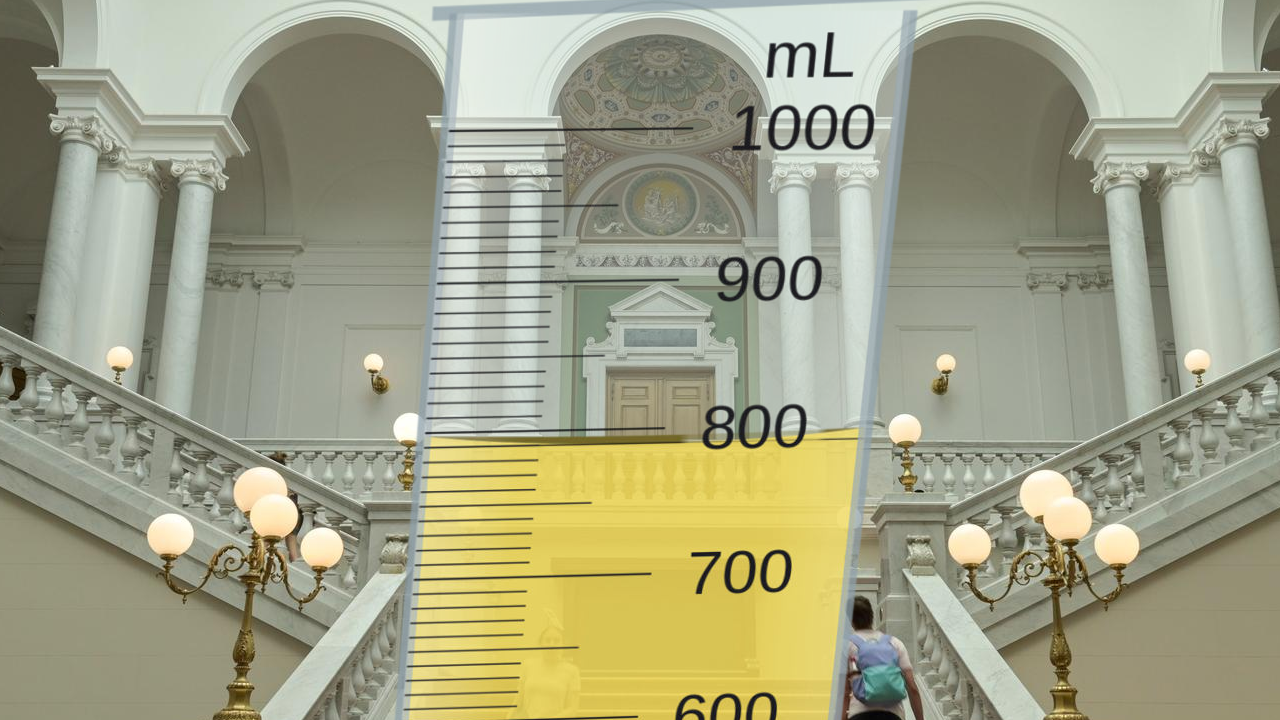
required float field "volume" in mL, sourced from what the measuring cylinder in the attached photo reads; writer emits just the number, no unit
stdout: 790
